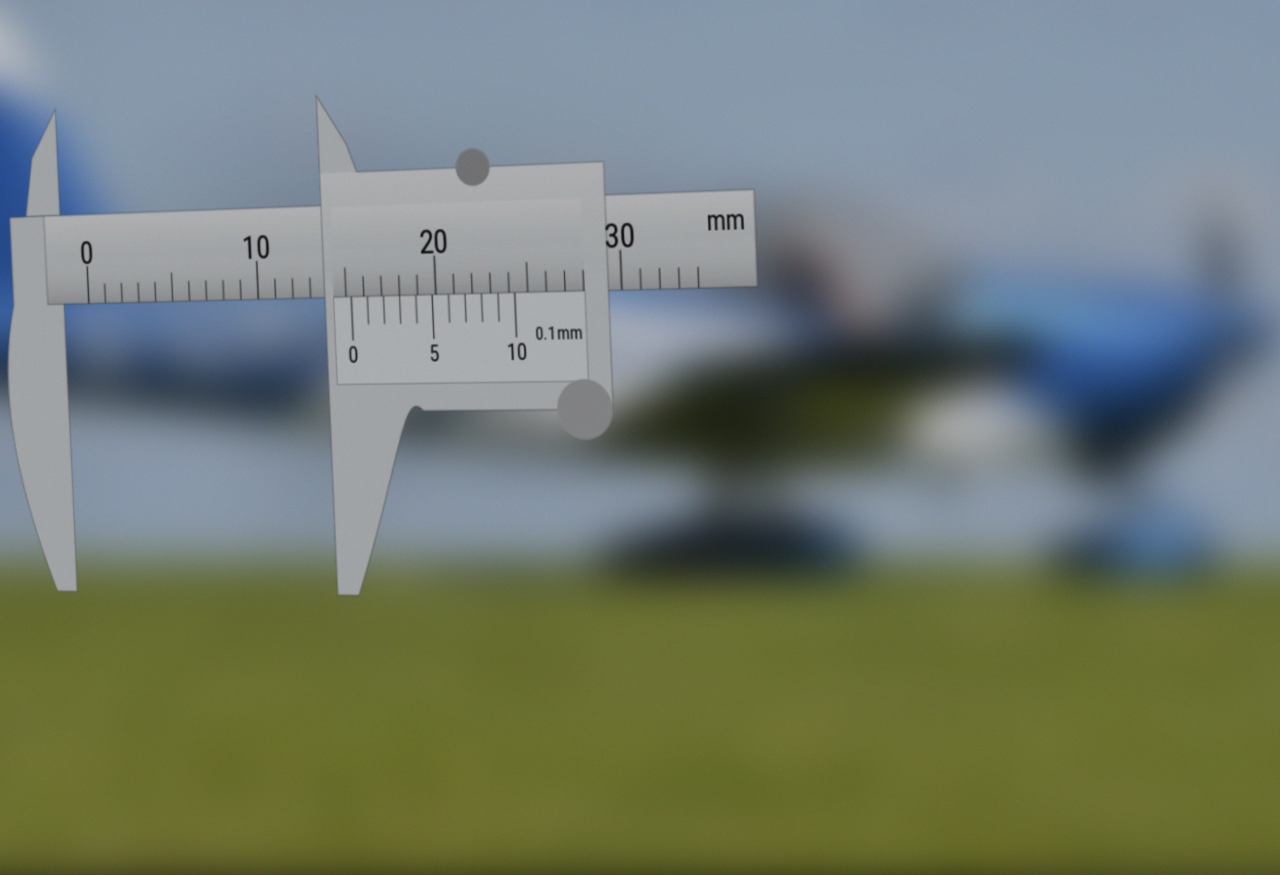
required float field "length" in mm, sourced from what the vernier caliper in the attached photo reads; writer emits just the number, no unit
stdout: 15.3
